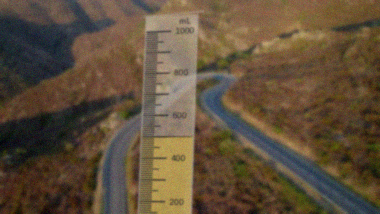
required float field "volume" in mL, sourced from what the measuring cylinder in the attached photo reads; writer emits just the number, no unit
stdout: 500
